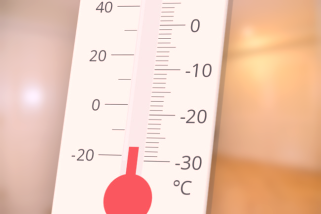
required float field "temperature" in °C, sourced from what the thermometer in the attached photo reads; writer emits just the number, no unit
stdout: -27
